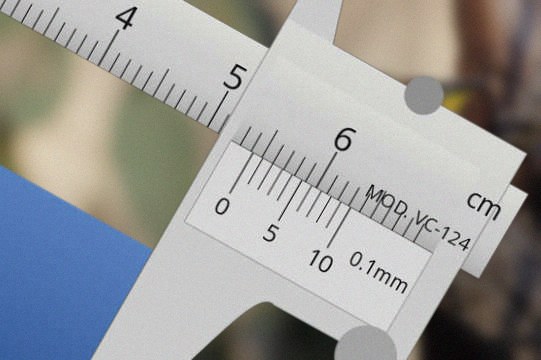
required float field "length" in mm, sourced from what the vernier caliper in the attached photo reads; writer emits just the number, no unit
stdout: 54.2
